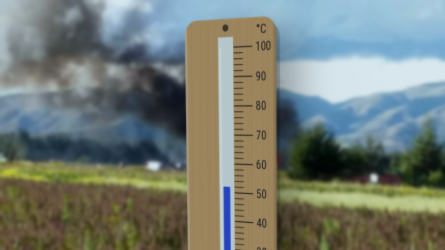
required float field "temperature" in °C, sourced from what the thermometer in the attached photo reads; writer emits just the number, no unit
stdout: 52
